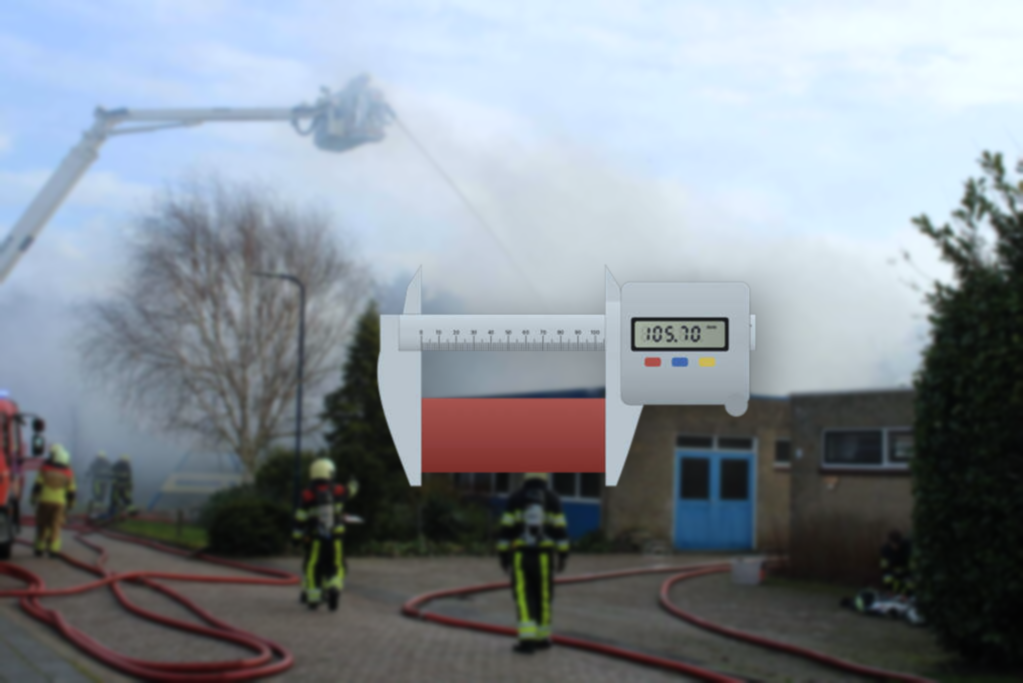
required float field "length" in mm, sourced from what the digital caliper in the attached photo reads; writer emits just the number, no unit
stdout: 105.70
